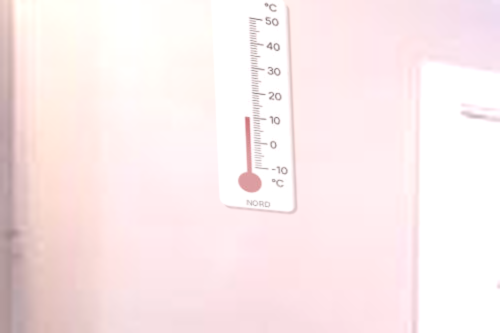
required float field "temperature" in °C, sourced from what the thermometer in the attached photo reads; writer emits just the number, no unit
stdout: 10
